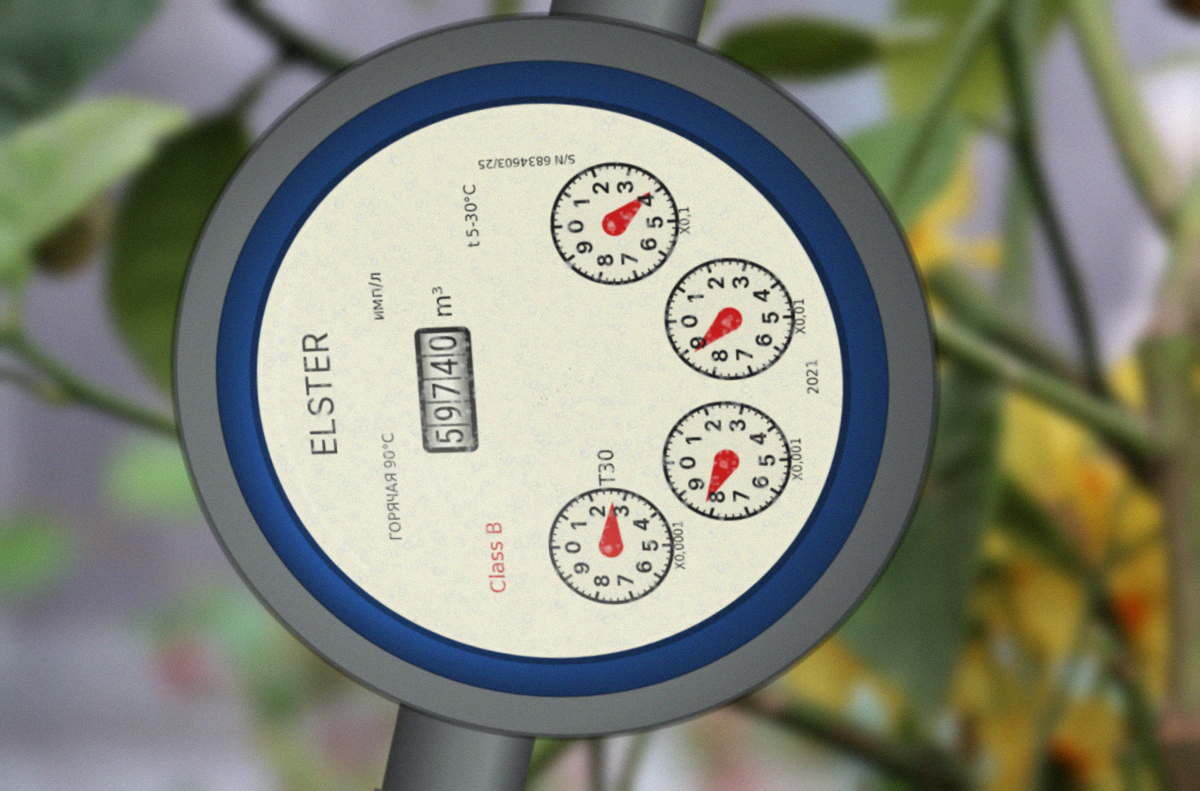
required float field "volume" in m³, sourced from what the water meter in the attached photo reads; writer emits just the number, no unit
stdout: 59740.3882
